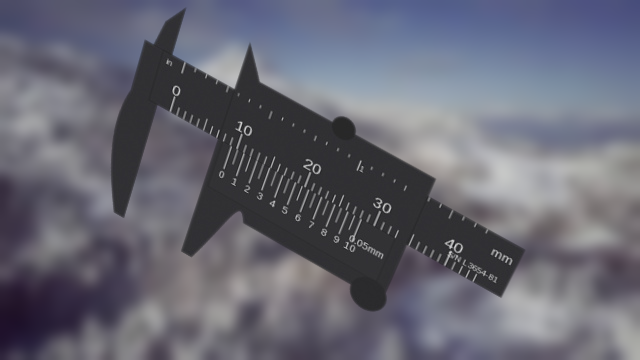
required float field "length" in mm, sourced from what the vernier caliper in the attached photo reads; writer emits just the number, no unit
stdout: 9.2
